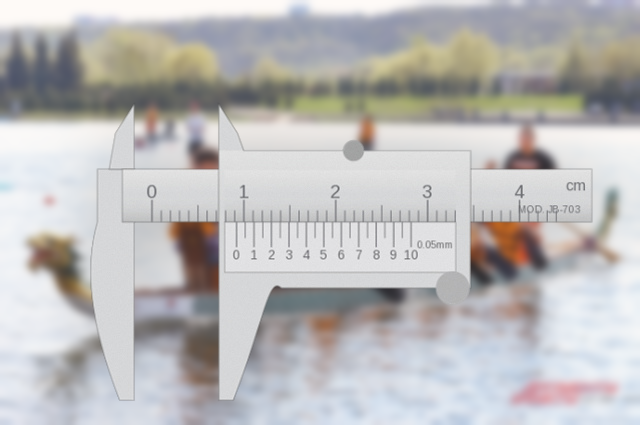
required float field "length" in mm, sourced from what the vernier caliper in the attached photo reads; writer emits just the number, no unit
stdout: 9.2
